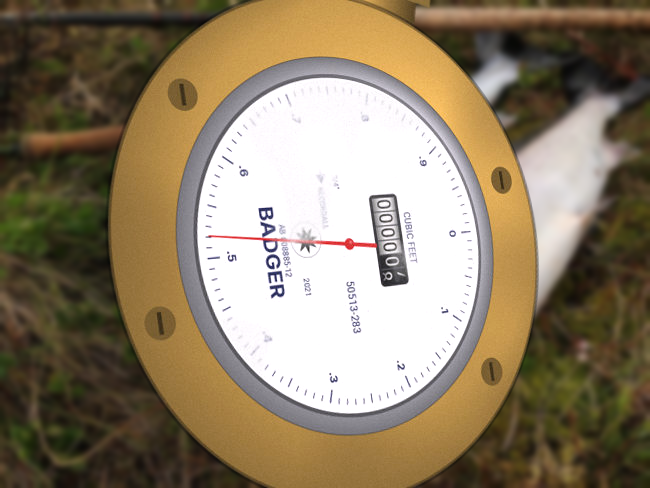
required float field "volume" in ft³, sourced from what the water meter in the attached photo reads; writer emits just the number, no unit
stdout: 7.52
